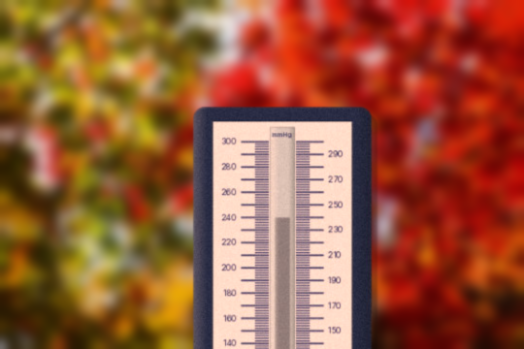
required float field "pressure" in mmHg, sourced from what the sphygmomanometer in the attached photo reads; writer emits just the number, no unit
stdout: 240
